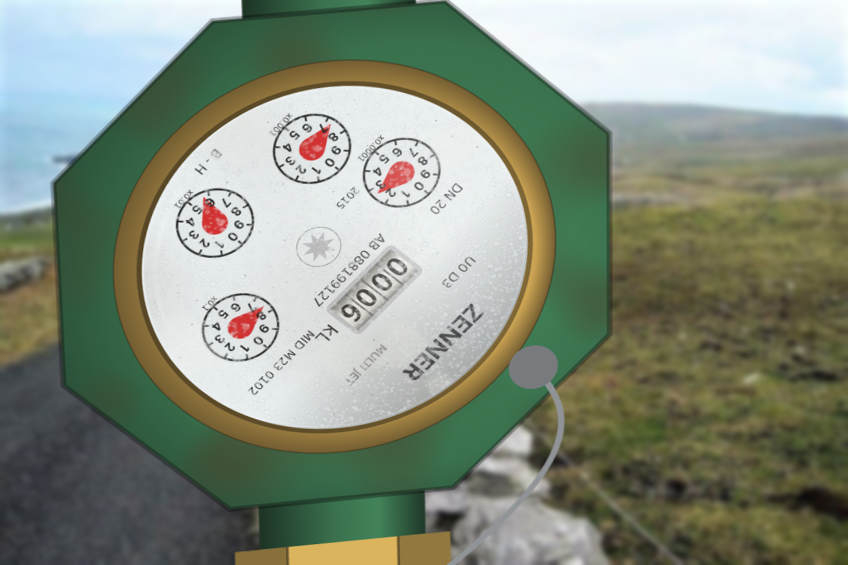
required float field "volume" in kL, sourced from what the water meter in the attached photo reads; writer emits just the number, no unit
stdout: 6.7572
